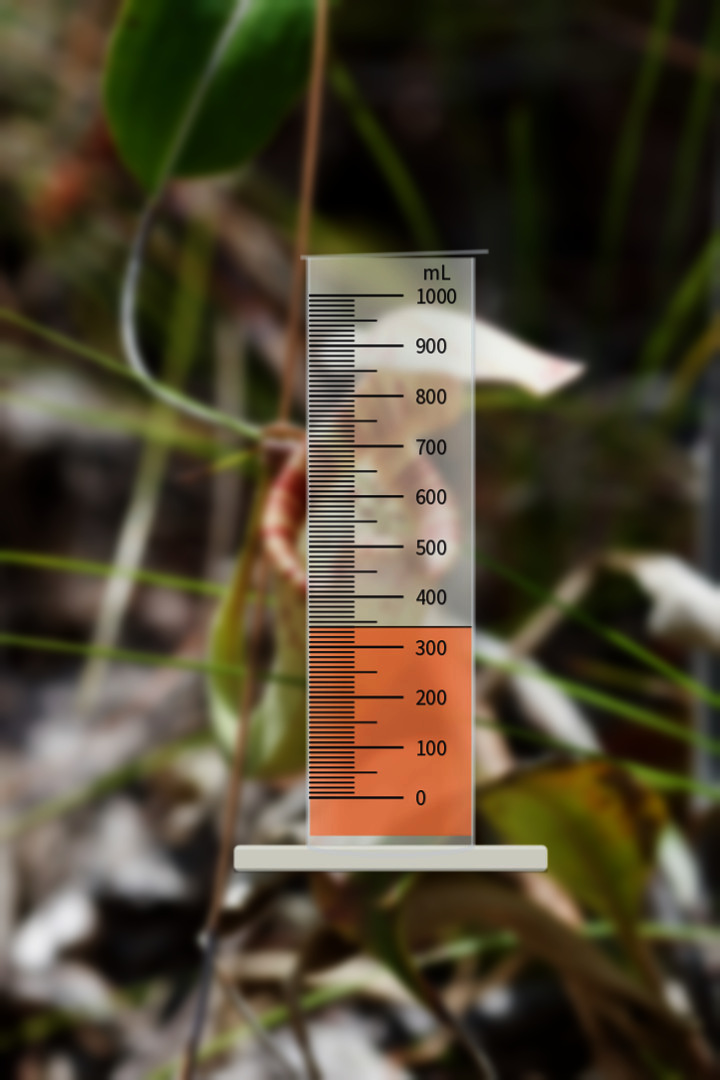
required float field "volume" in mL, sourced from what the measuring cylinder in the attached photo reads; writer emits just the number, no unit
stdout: 340
